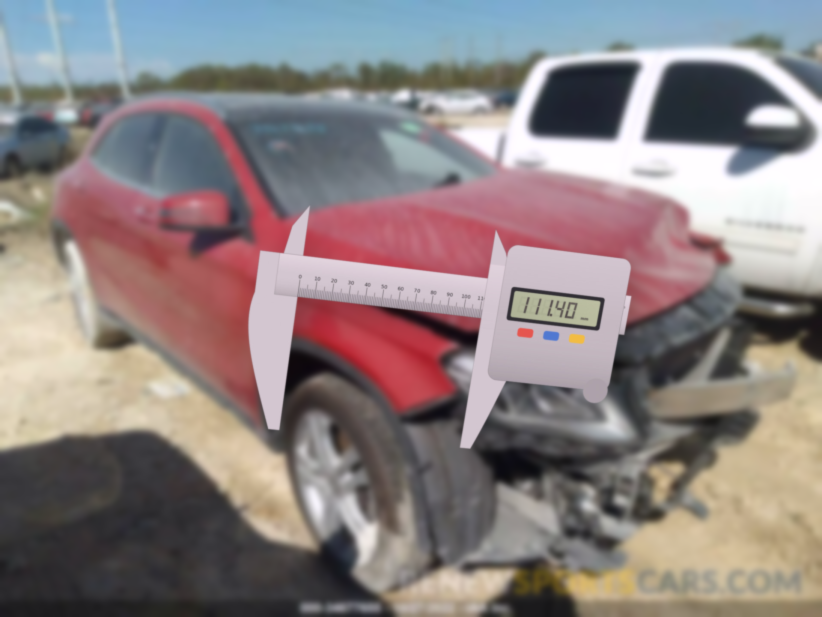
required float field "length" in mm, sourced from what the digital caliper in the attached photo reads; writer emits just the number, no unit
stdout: 111.40
